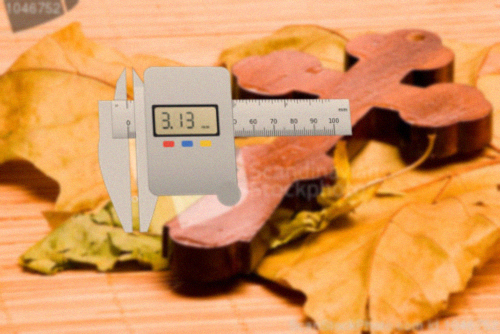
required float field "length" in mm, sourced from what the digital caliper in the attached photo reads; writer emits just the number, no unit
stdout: 3.13
